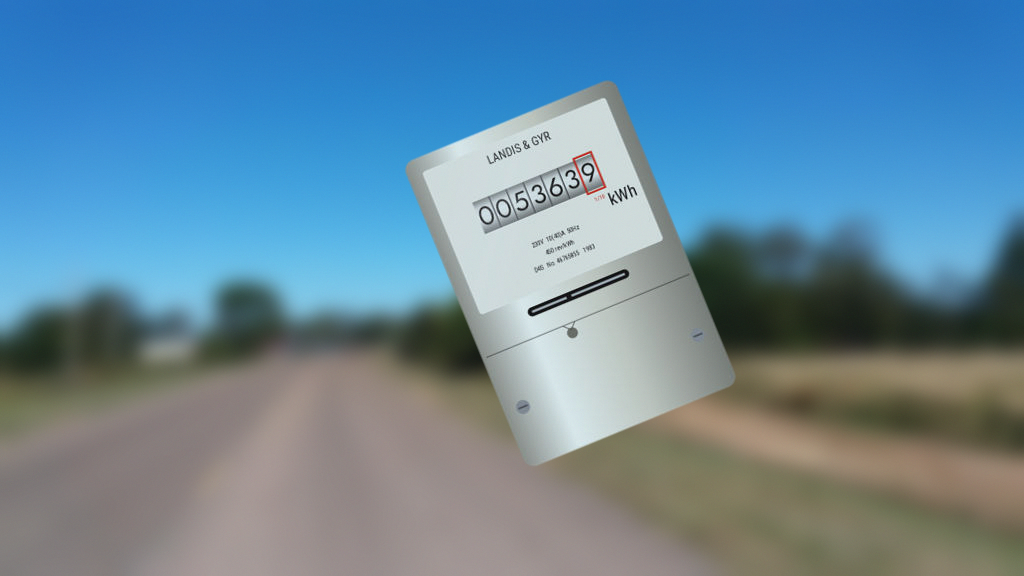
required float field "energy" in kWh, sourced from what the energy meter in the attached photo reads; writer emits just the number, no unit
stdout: 5363.9
